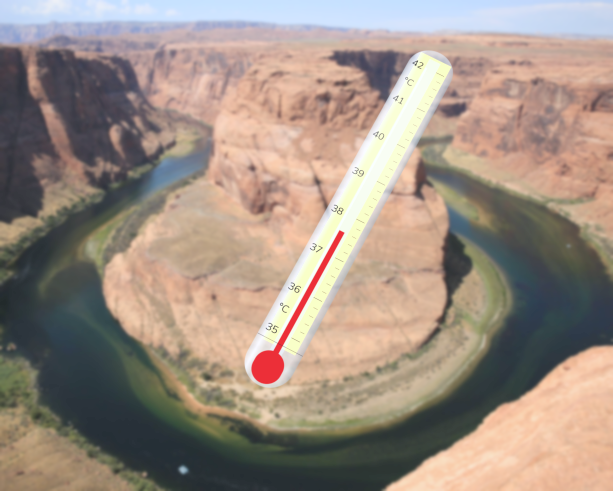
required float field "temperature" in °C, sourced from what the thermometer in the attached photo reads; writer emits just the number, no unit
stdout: 37.6
